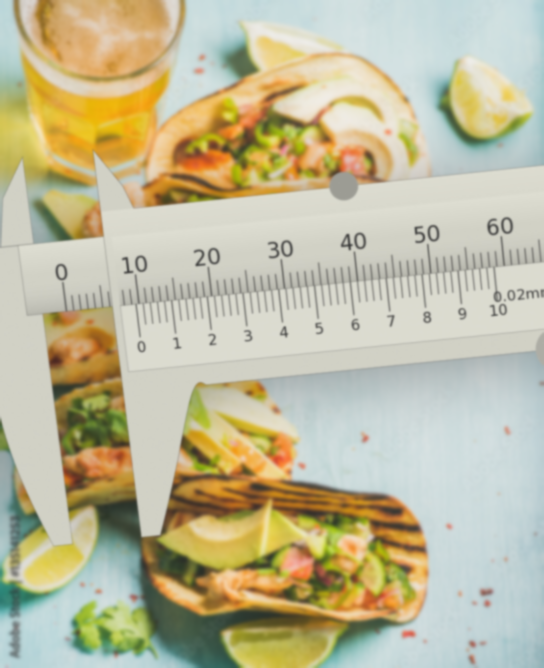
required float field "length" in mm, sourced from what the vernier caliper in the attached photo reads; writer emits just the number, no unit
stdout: 9.6
